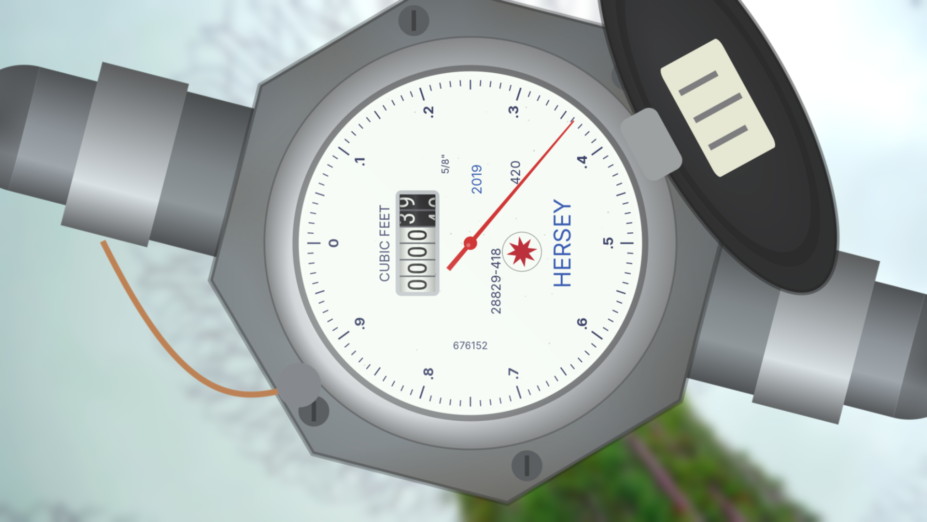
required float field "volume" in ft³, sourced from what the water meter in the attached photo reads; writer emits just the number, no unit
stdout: 39.36
